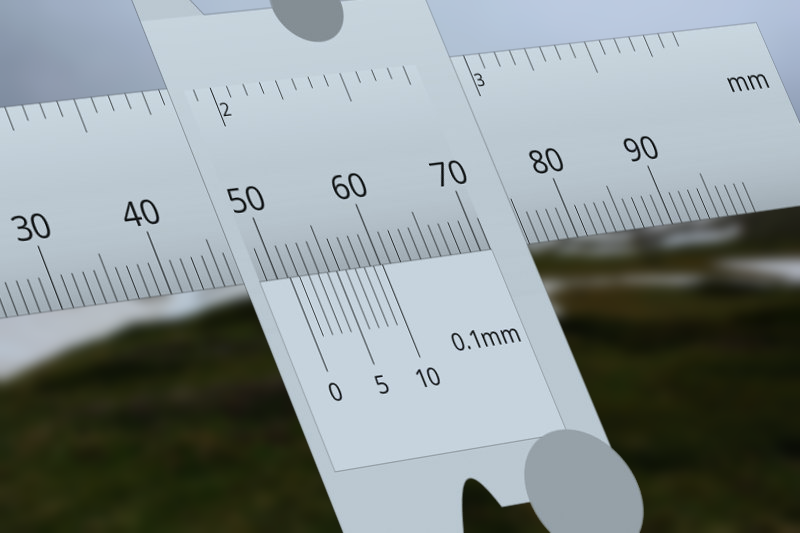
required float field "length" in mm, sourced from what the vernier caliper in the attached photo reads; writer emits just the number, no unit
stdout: 51.2
